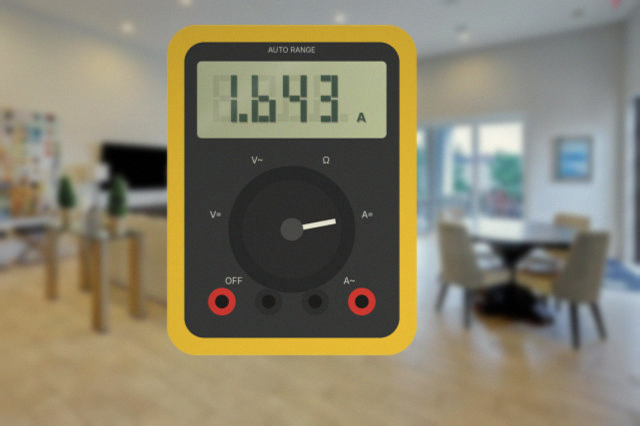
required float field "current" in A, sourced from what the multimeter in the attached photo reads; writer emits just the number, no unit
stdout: 1.643
